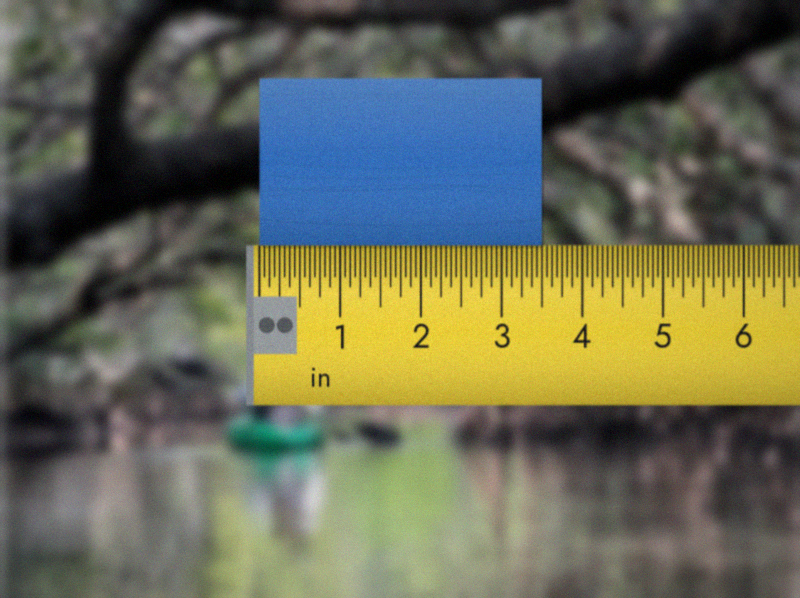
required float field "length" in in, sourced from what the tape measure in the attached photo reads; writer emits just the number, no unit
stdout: 3.5
